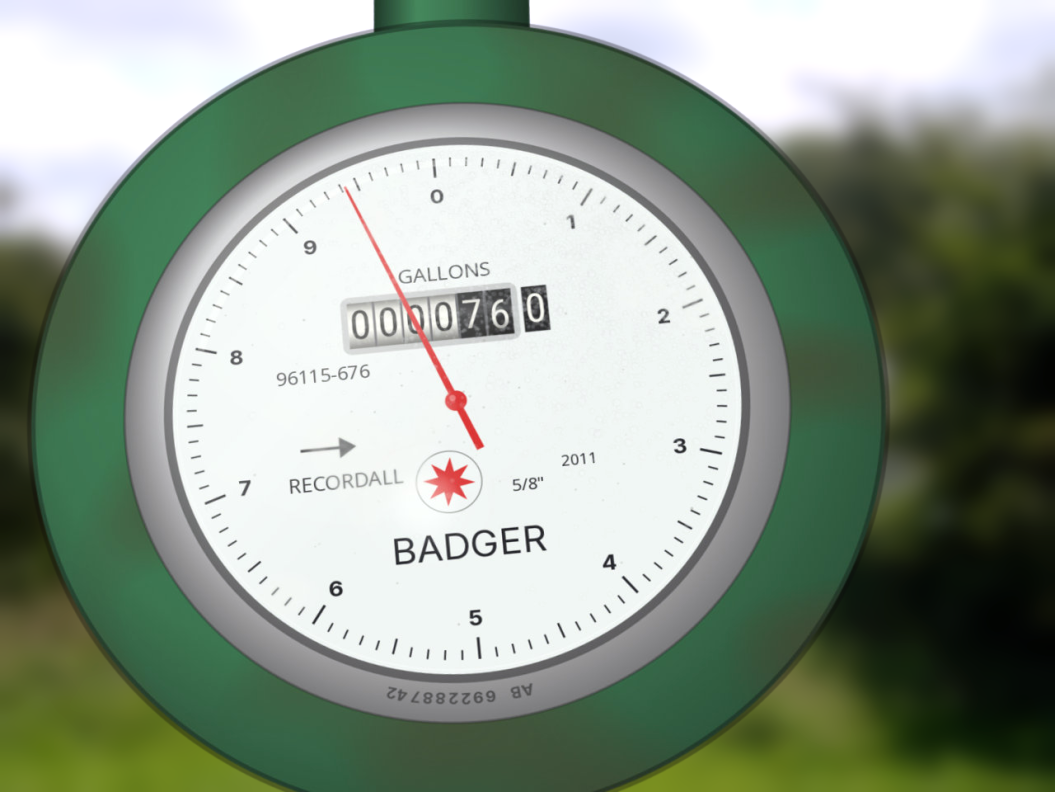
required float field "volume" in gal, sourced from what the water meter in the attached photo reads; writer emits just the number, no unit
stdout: 759.4
